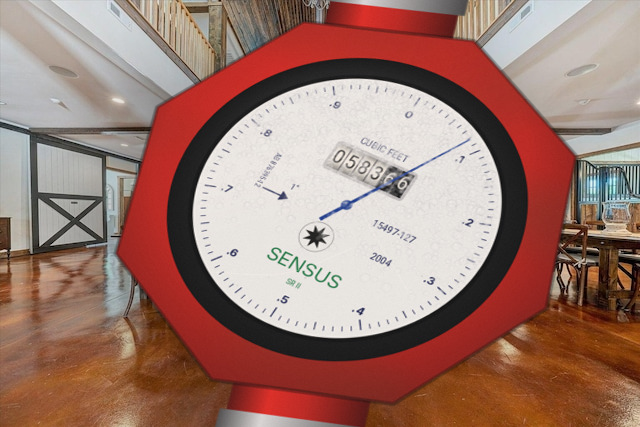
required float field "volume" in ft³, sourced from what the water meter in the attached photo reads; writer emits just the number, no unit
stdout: 58366.08
